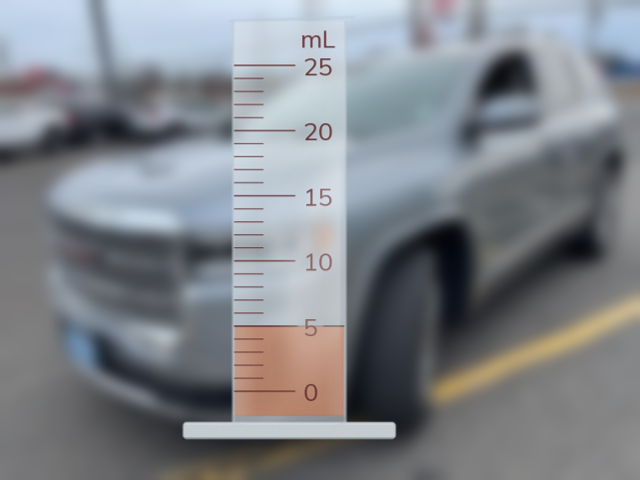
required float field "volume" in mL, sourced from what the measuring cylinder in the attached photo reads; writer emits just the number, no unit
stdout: 5
